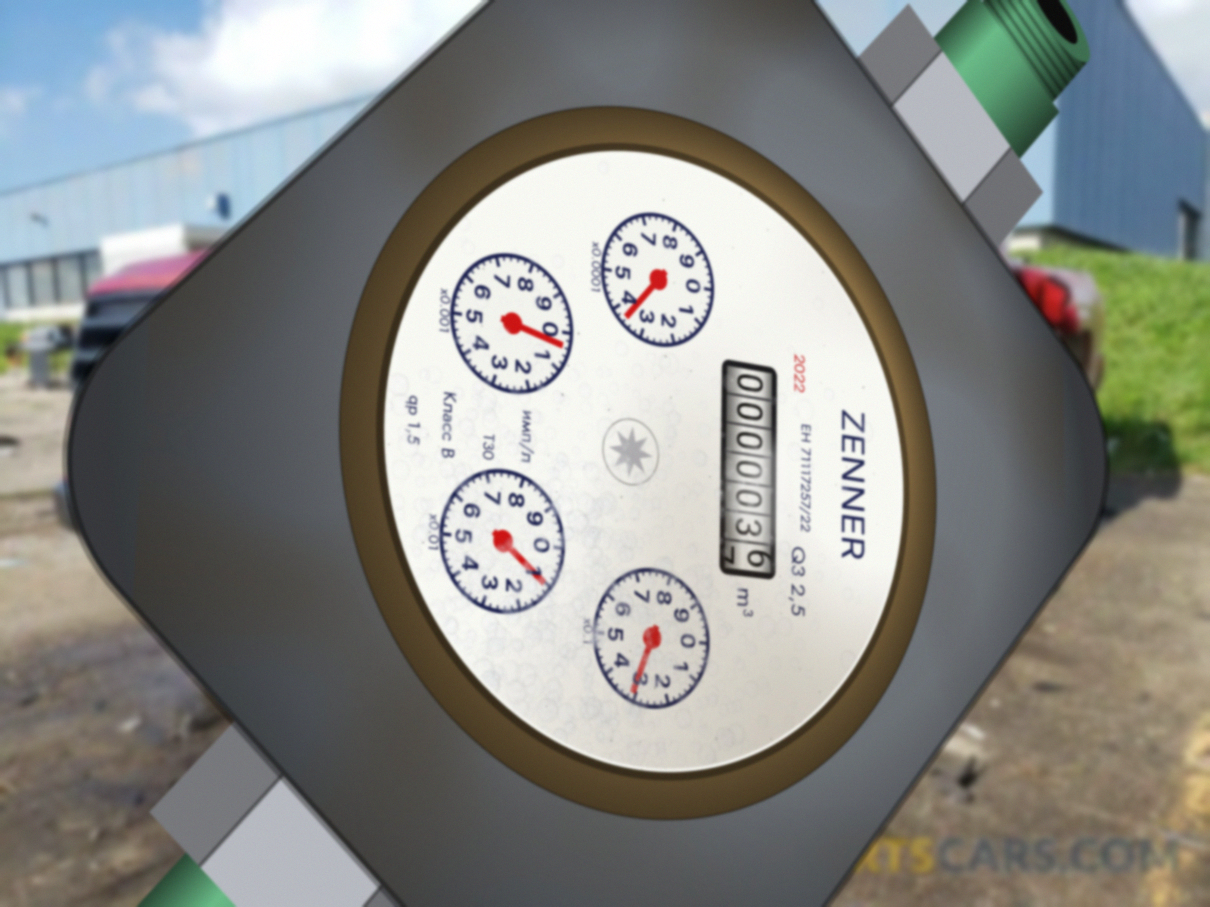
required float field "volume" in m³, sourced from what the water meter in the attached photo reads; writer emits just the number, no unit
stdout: 36.3103
